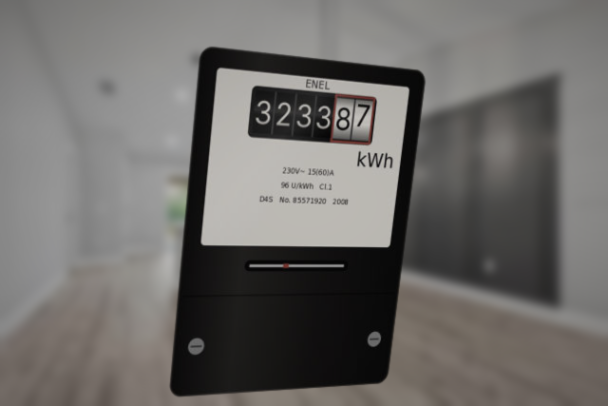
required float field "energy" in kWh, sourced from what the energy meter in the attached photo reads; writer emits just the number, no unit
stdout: 3233.87
